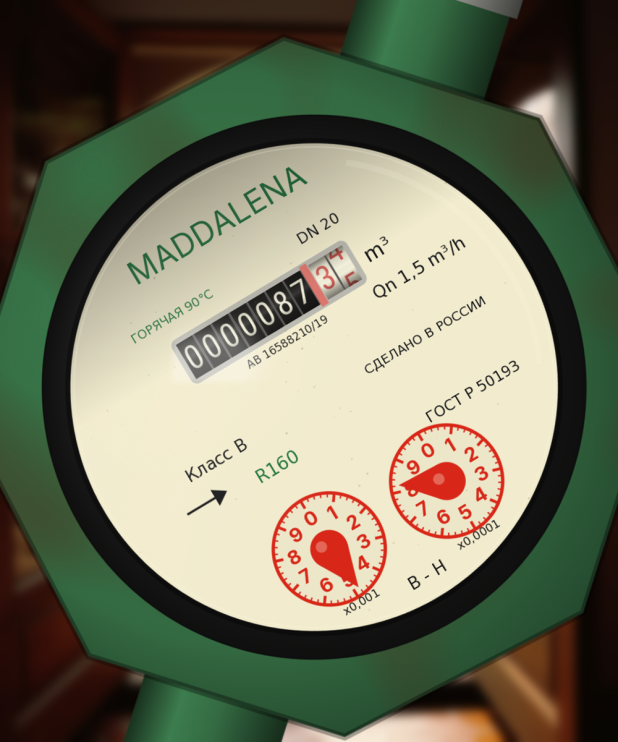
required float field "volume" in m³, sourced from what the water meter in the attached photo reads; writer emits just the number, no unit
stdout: 87.3448
